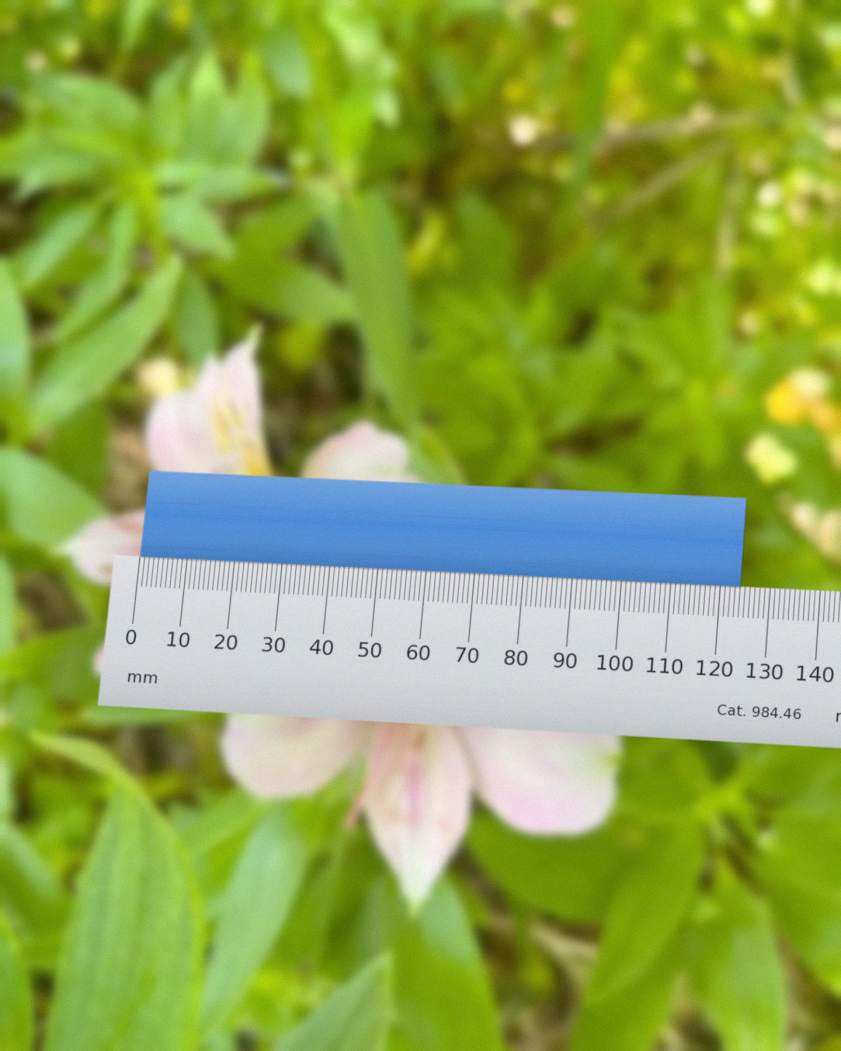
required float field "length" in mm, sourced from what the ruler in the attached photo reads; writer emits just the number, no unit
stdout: 124
